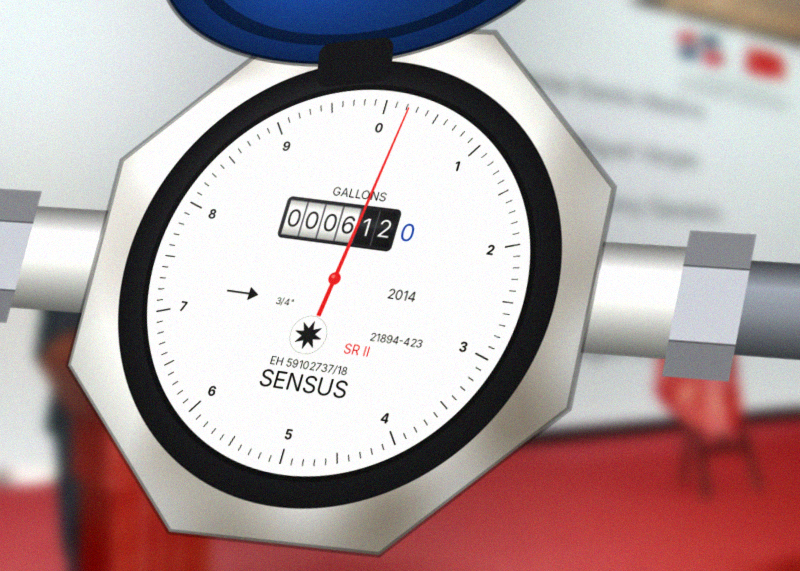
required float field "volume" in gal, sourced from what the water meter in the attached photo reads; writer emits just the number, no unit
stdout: 6120.2
